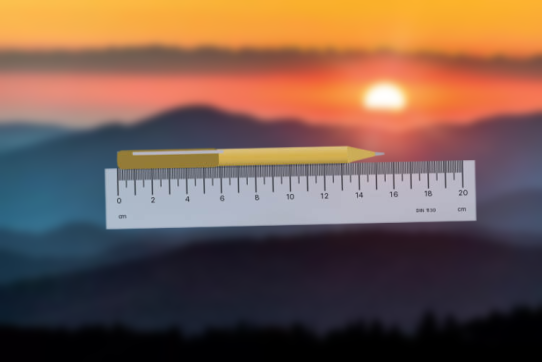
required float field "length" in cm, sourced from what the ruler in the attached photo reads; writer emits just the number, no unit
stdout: 15.5
